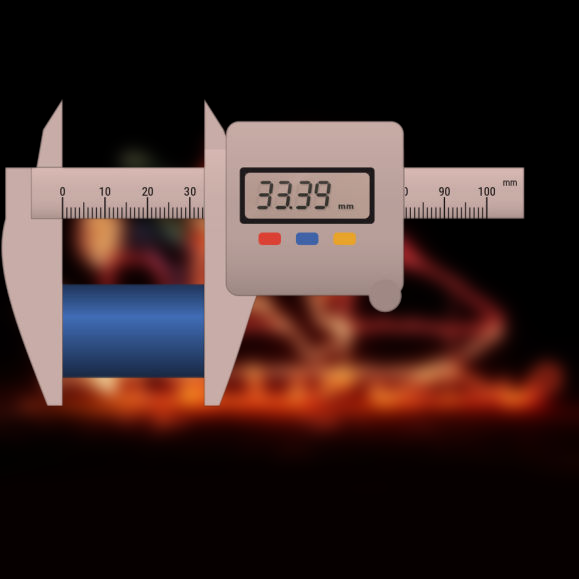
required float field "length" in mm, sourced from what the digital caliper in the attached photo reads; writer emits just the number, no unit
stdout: 33.39
